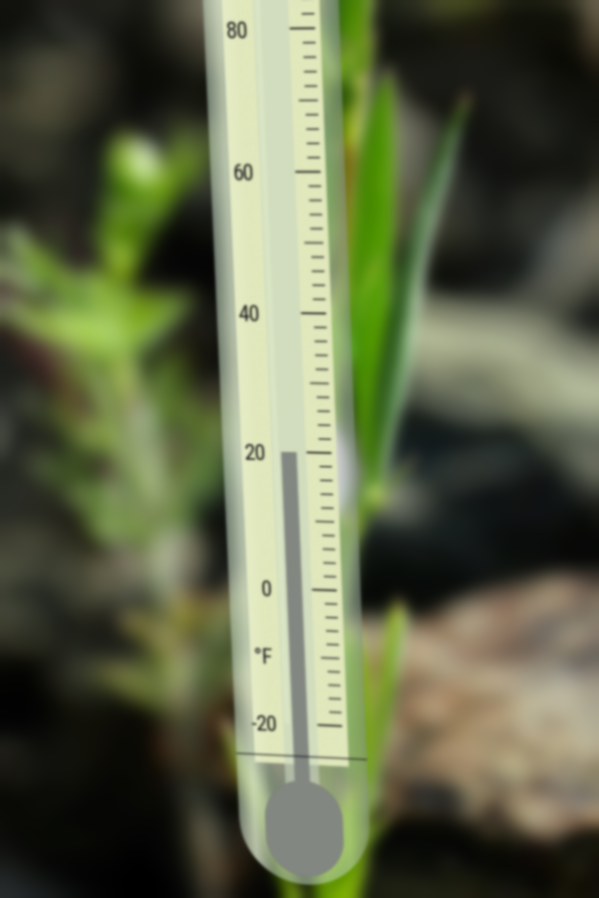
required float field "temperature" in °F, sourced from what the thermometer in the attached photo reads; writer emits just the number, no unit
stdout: 20
